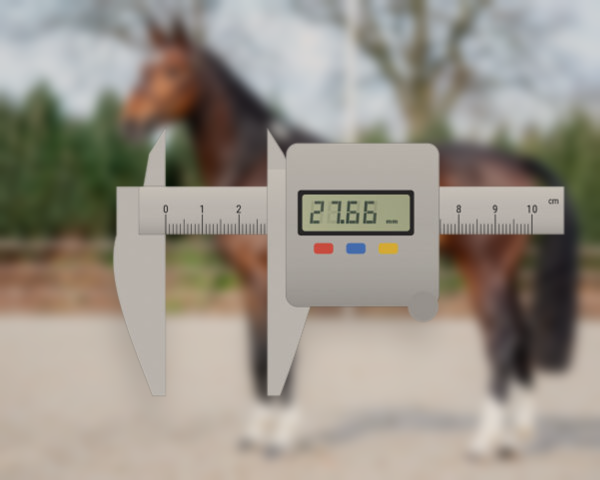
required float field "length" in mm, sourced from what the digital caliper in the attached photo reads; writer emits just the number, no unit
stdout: 27.66
